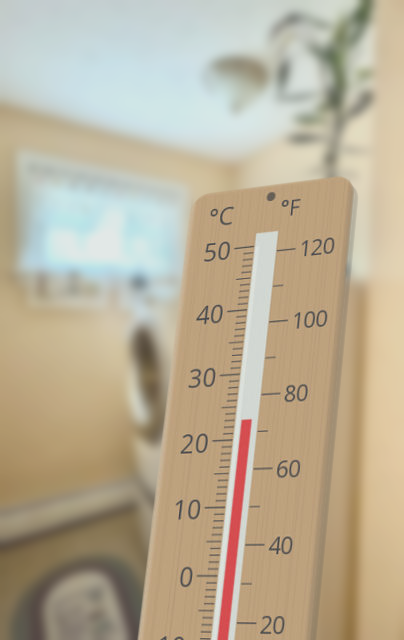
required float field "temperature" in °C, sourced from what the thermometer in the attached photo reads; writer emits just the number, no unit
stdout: 23
